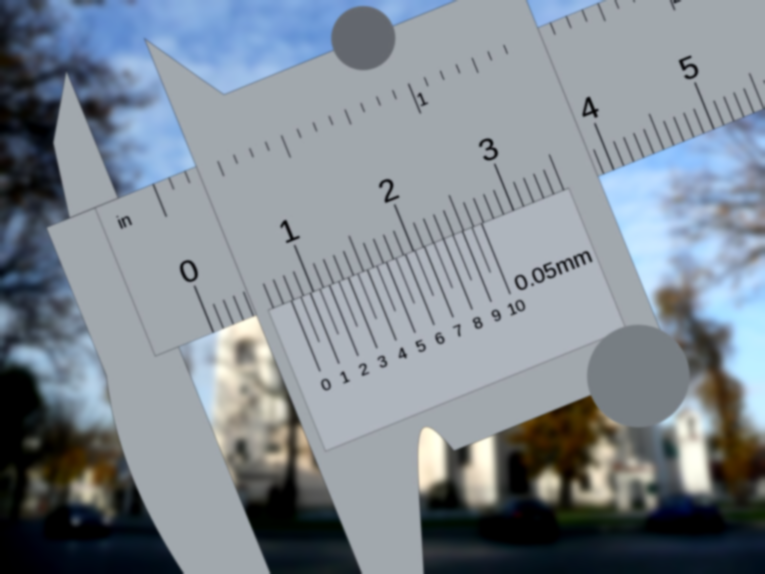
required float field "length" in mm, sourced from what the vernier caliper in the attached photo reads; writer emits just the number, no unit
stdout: 7.8
